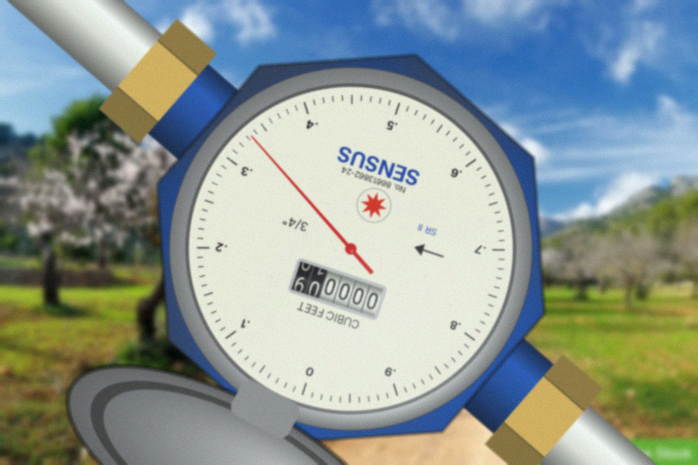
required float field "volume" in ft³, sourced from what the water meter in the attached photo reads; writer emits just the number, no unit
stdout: 9.33
